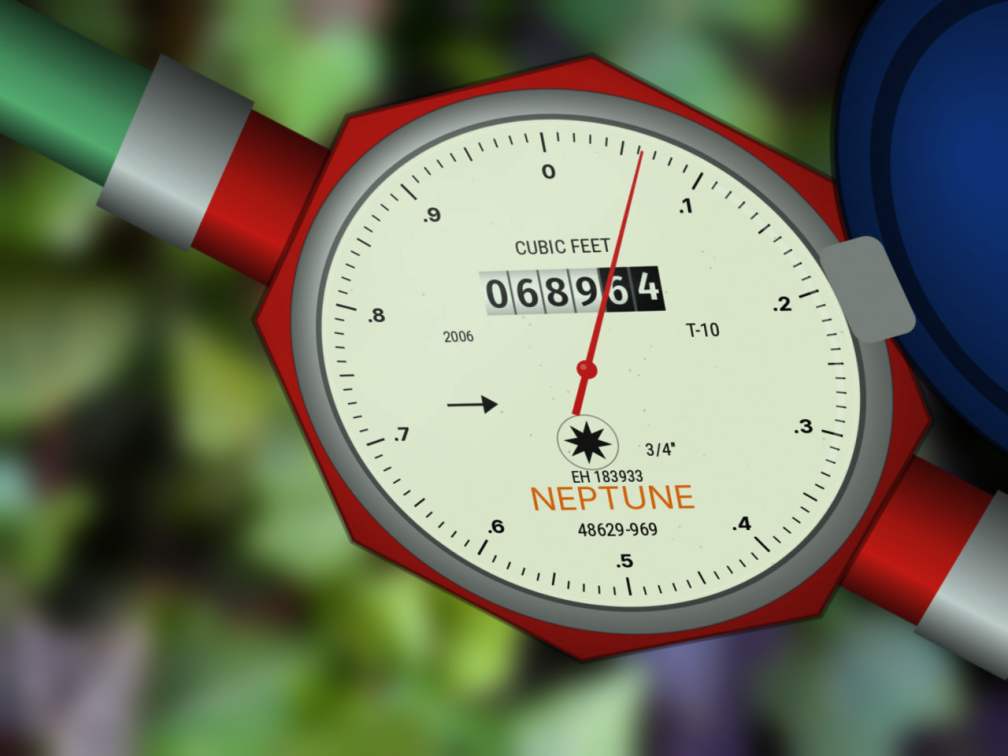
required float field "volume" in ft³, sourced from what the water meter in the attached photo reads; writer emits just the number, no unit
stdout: 68964.06
